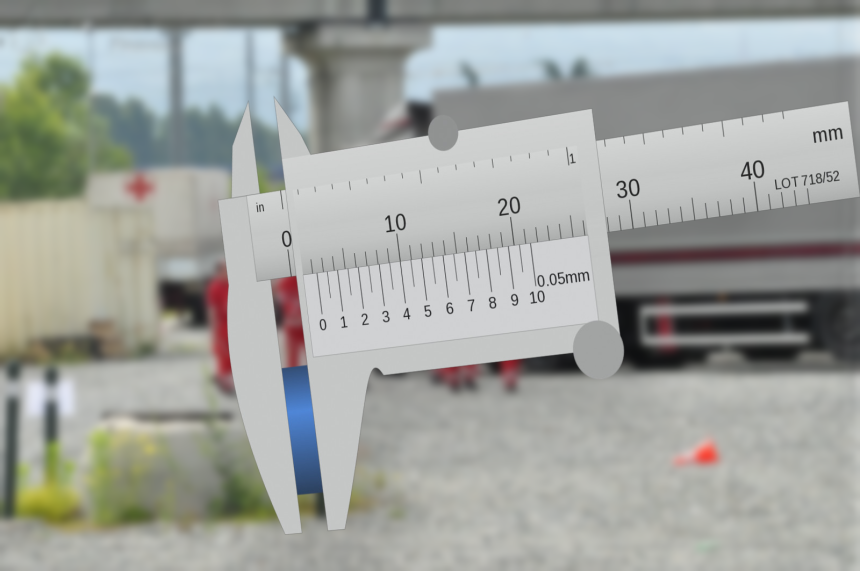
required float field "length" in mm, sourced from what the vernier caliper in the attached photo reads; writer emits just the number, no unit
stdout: 2.4
